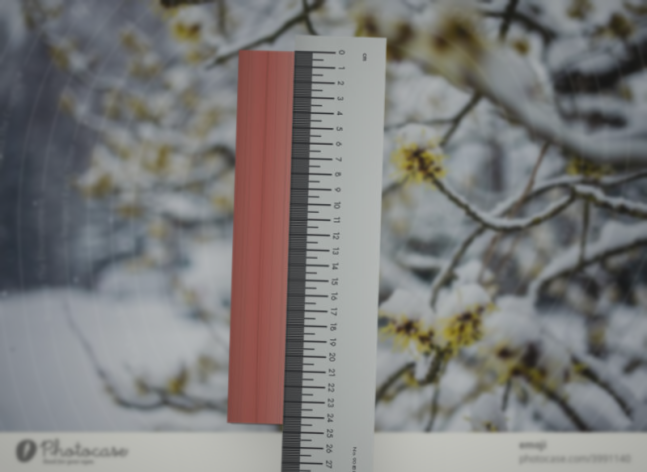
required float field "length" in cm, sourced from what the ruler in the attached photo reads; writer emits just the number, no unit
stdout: 24.5
